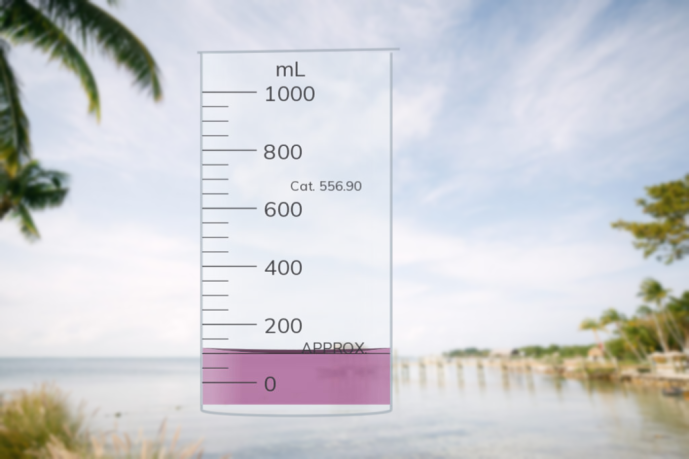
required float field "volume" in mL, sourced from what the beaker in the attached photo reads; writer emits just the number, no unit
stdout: 100
